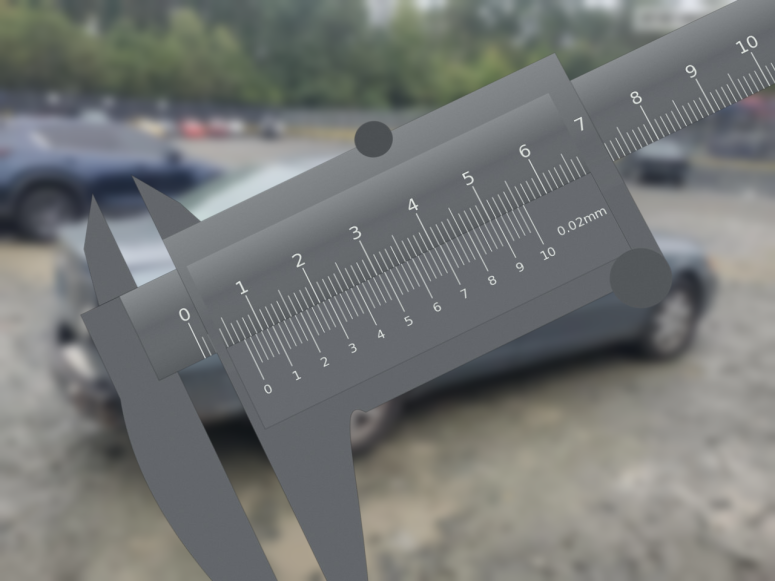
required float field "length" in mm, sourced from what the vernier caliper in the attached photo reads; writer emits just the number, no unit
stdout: 6.8
